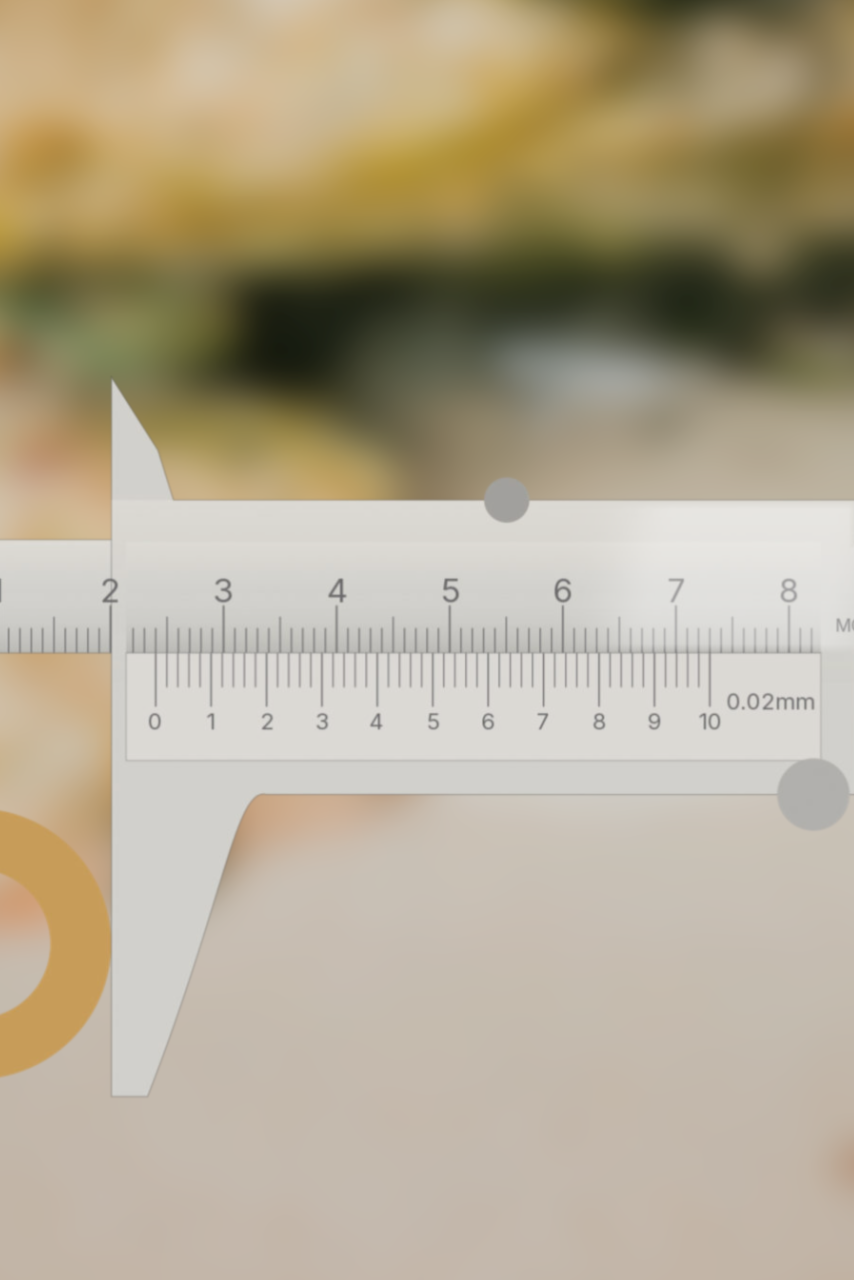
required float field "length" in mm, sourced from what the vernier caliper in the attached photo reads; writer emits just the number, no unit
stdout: 24.0
